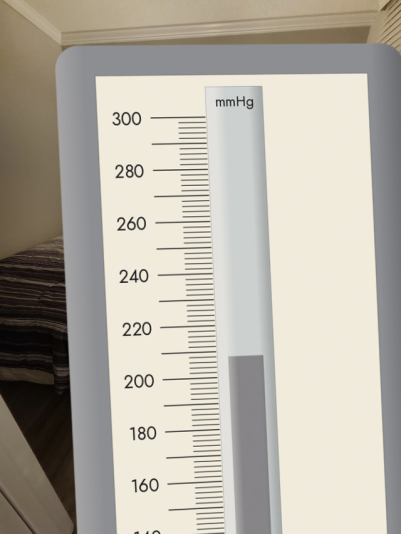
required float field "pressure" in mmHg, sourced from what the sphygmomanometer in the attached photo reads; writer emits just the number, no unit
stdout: 208
